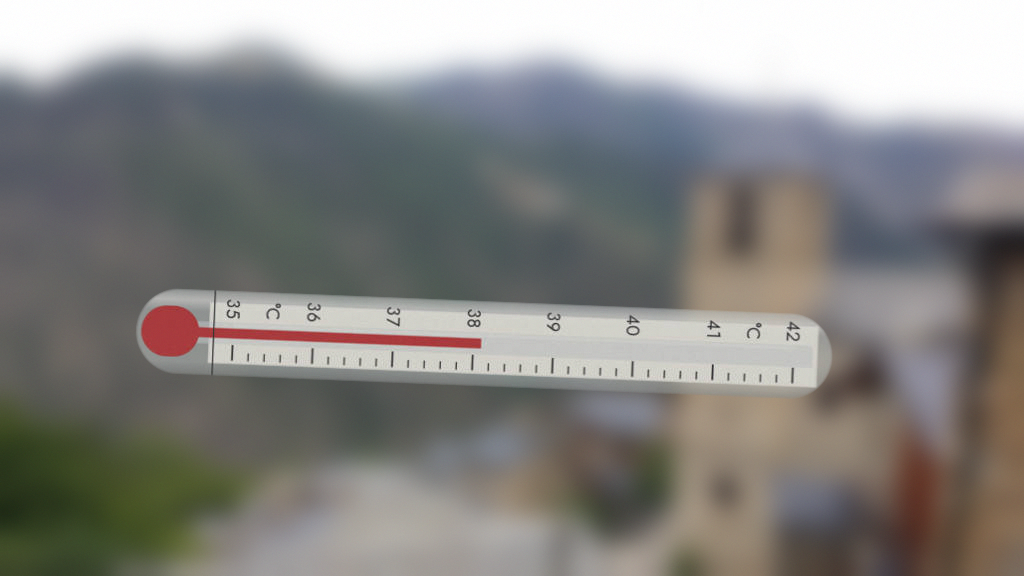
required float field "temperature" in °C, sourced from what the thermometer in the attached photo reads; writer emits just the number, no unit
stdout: 38.1
